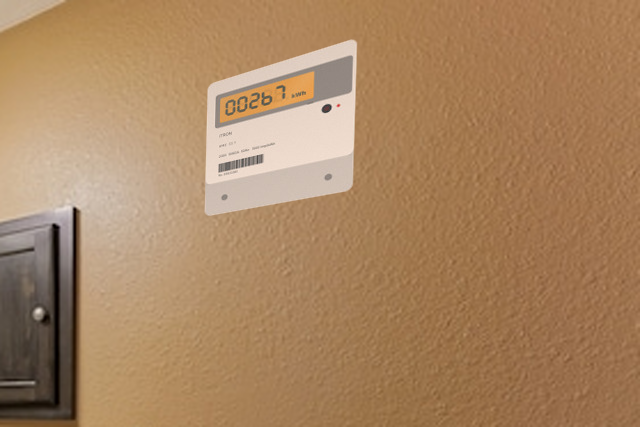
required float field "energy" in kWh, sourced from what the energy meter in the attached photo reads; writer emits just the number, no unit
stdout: 267
